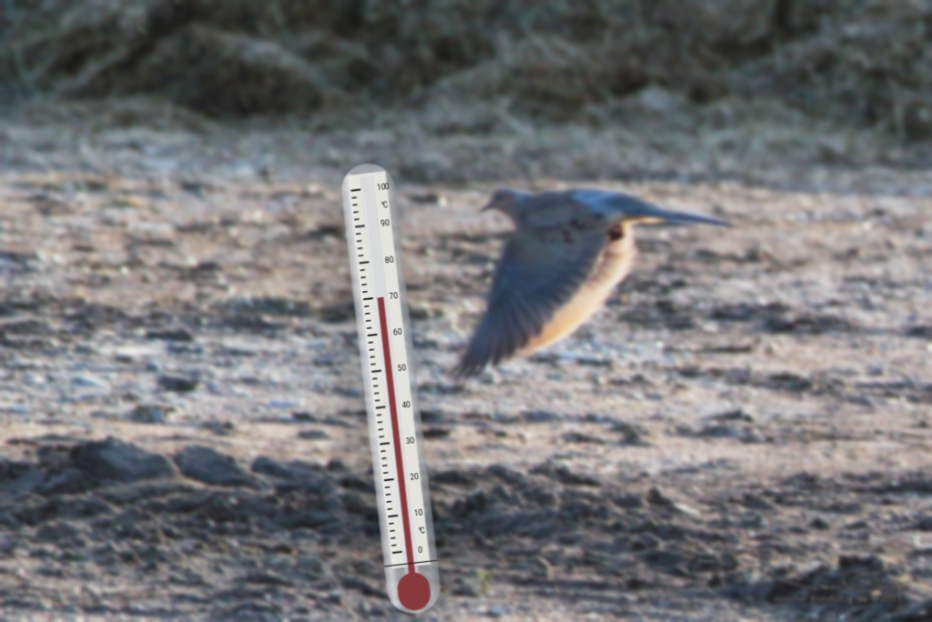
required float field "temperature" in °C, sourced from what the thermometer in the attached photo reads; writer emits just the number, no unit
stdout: 70
